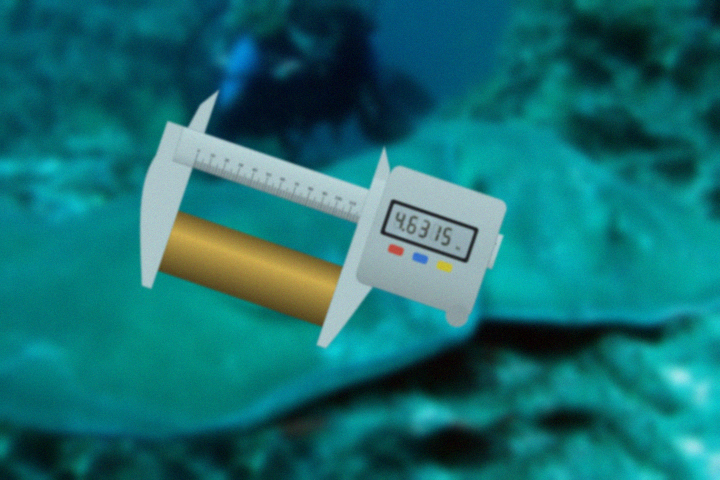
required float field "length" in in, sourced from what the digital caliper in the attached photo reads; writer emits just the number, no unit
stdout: 4.6315
